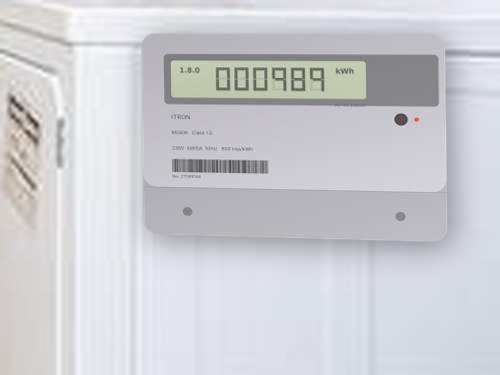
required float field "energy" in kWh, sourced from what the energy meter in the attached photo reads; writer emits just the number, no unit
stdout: 989
